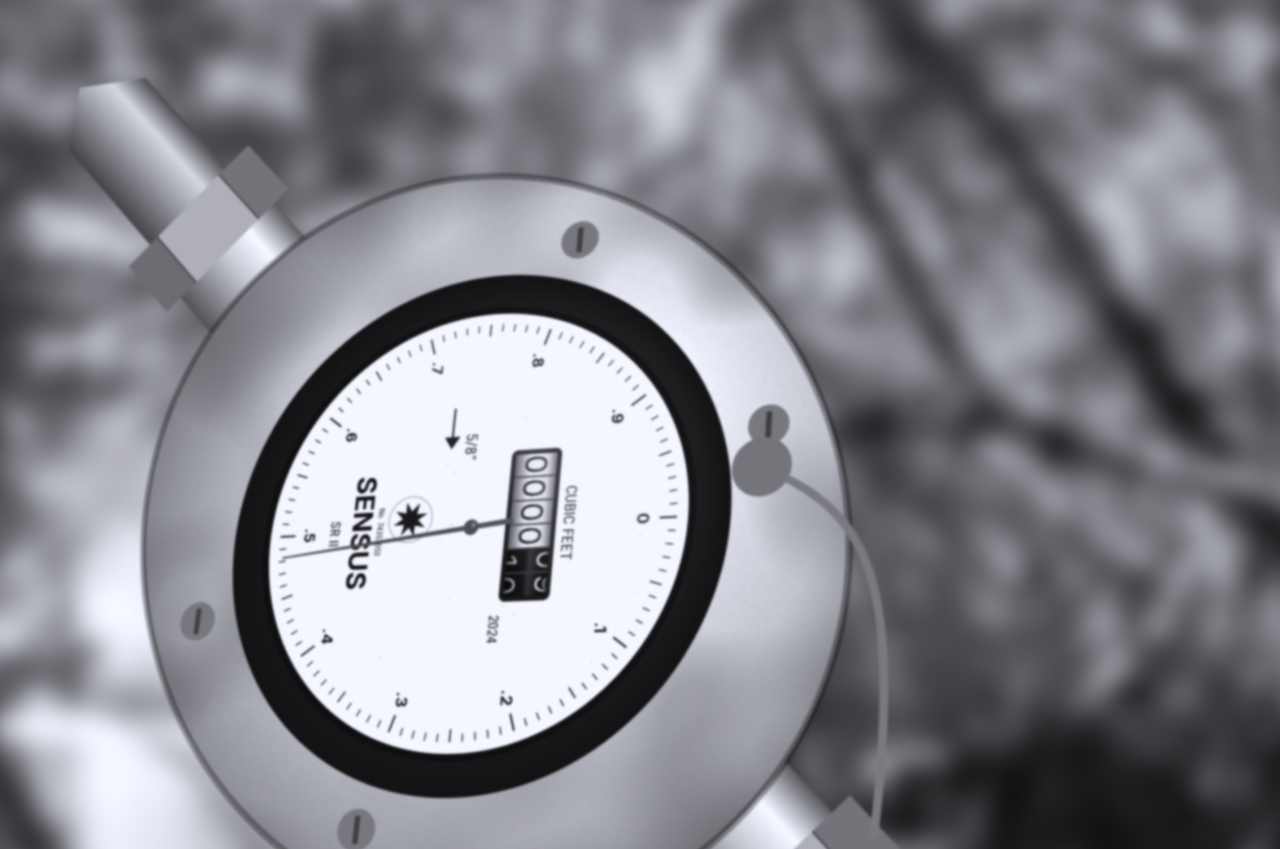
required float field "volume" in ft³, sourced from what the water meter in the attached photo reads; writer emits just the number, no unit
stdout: 9.48
